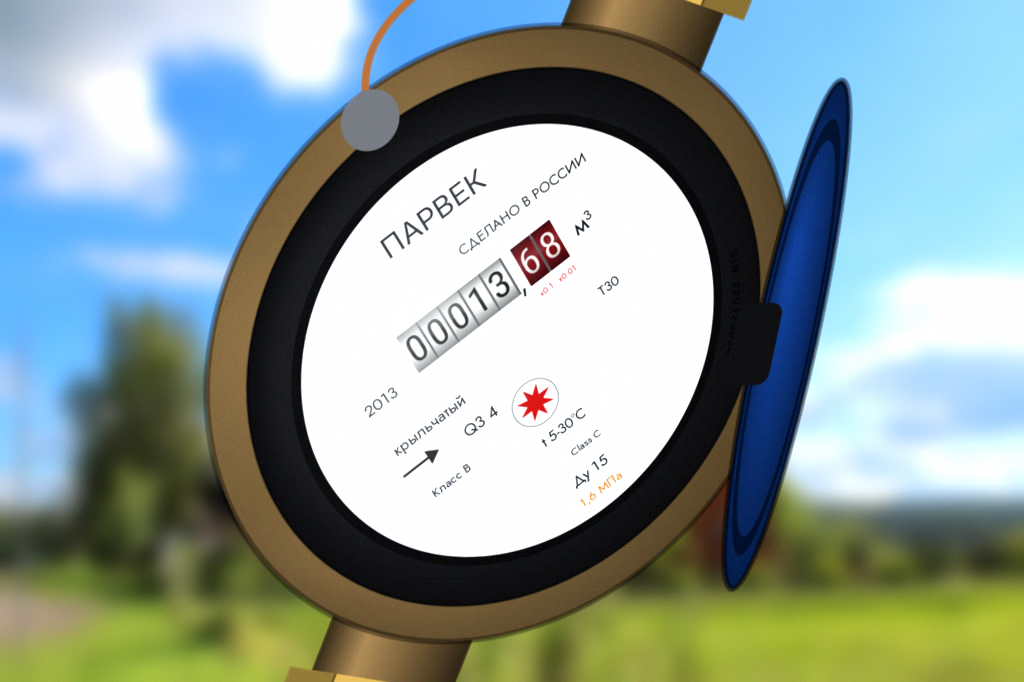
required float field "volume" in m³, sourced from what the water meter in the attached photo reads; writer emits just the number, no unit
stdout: 13.68
